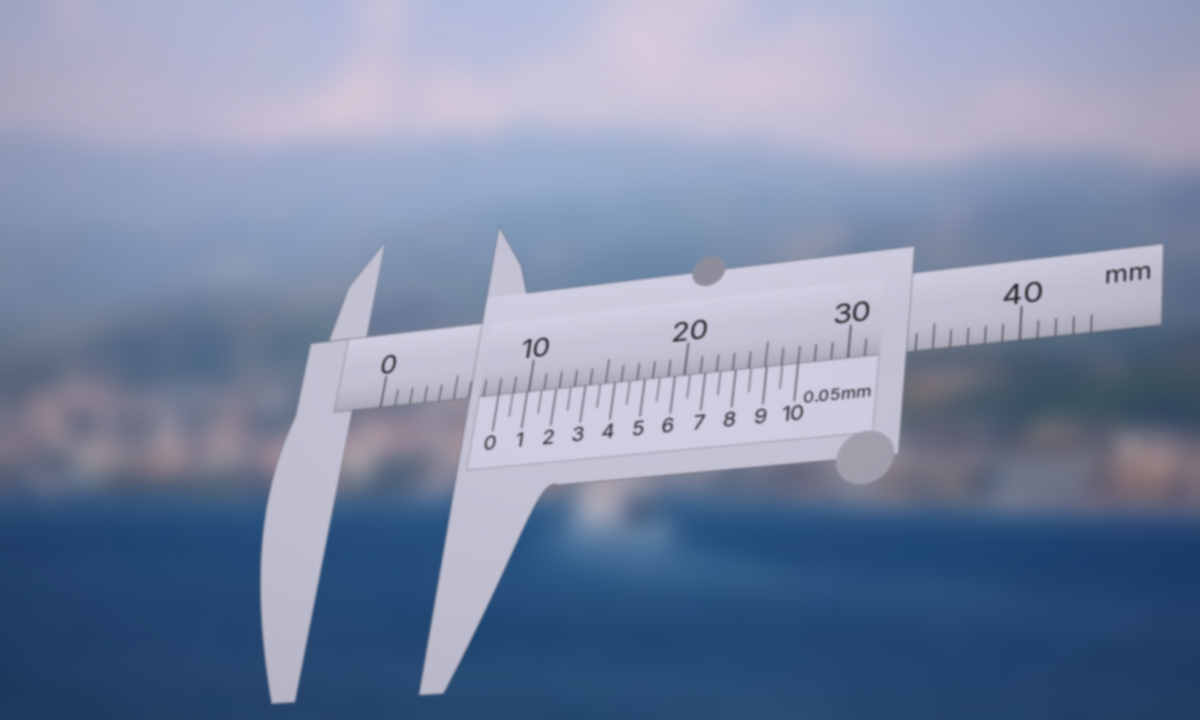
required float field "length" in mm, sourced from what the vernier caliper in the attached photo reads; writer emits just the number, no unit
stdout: 8.0
